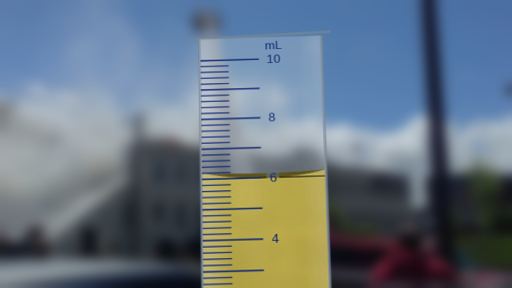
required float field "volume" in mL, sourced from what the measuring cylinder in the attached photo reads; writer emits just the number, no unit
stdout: 6
